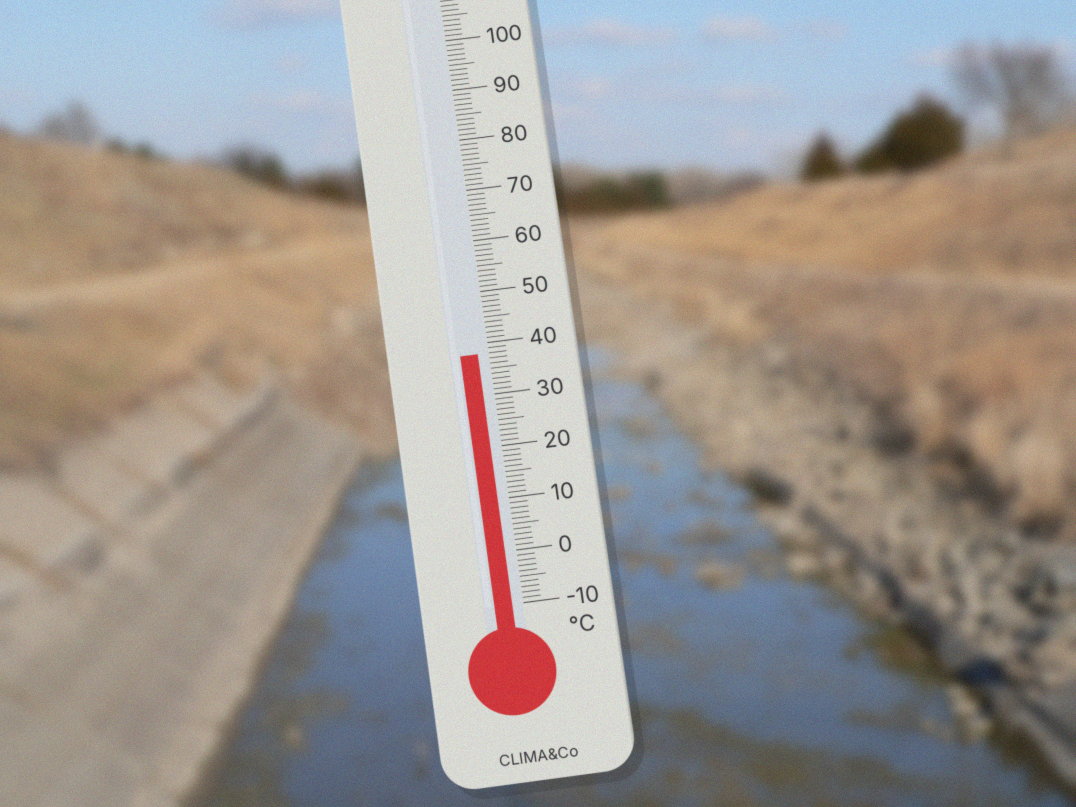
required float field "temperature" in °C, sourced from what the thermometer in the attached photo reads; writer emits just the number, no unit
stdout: 38
